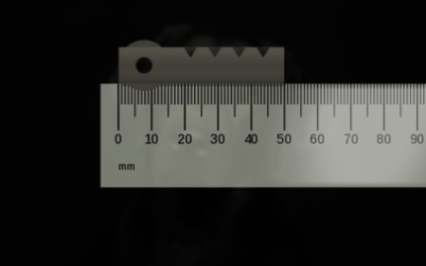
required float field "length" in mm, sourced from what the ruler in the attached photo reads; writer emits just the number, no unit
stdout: 50
